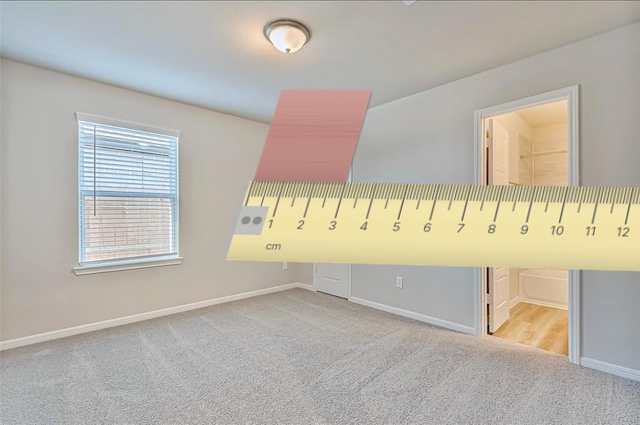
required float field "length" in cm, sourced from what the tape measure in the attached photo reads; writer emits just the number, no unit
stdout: 3
